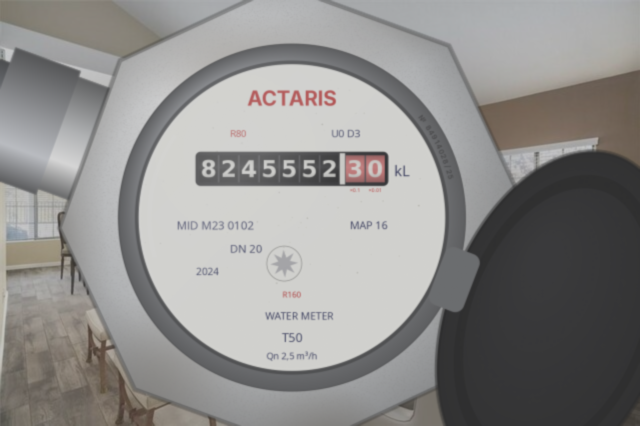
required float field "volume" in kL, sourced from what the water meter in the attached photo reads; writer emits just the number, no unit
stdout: 8245552.30
